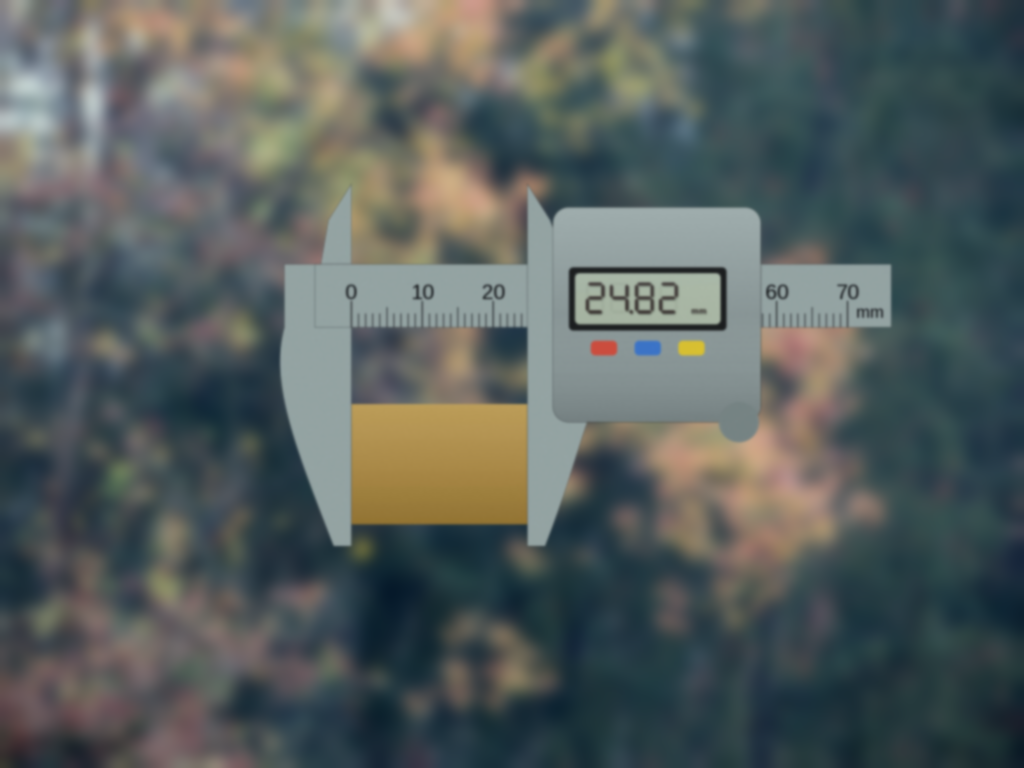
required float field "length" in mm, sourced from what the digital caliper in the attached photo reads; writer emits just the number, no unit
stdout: 24.82
